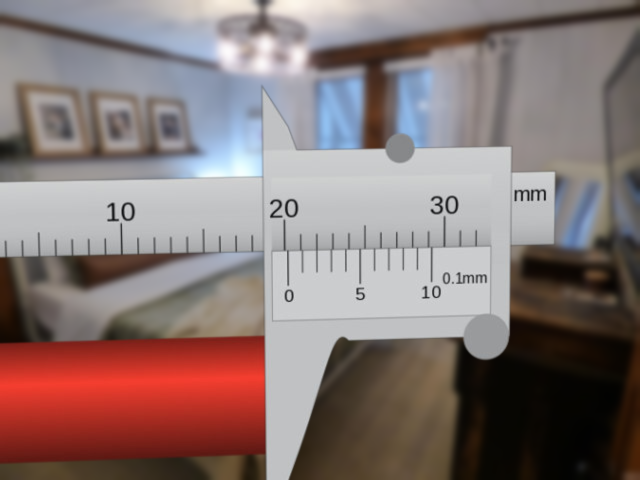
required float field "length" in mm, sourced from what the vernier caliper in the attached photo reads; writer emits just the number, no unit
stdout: 20.2
